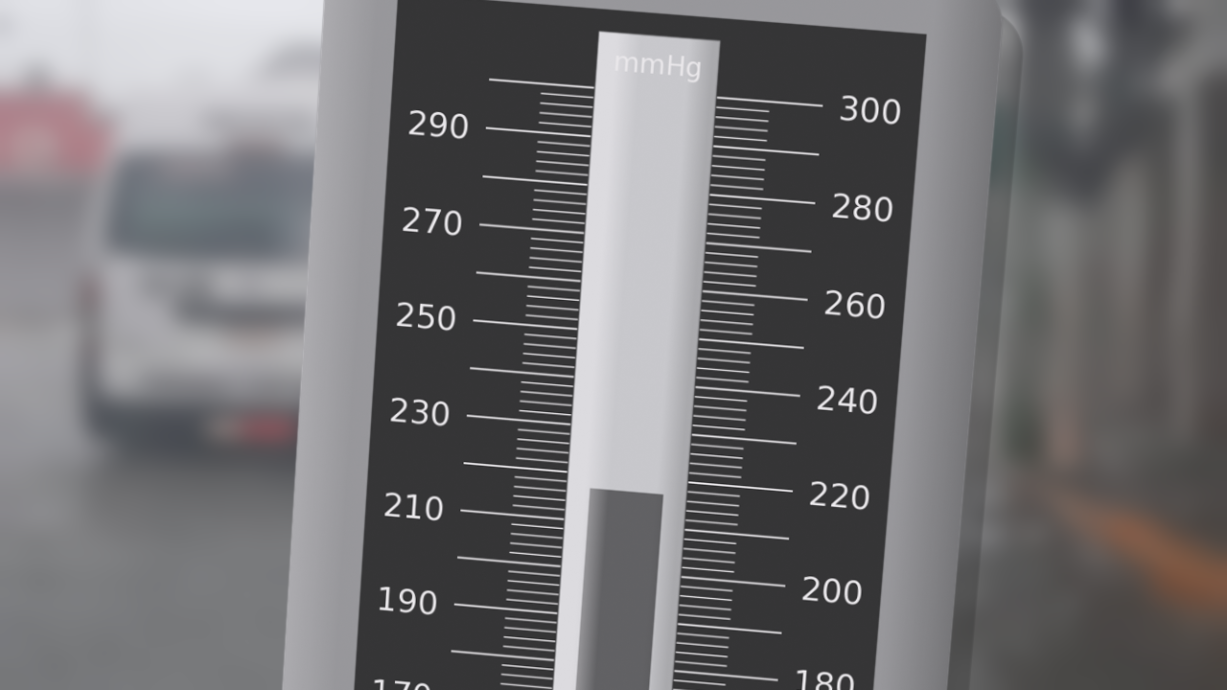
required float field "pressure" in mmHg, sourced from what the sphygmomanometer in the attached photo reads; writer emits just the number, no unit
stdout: 217
